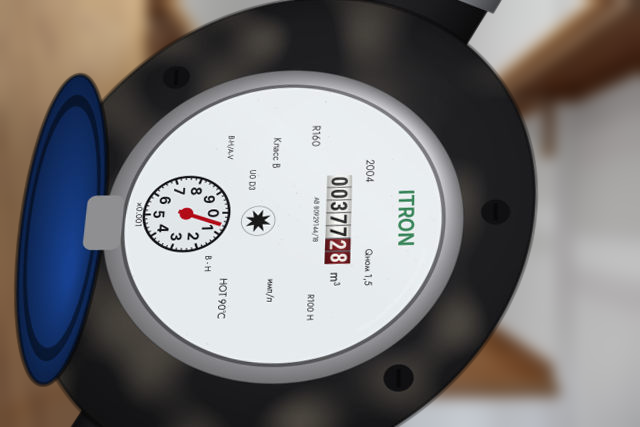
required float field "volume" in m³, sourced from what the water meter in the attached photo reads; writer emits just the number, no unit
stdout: 377.280
